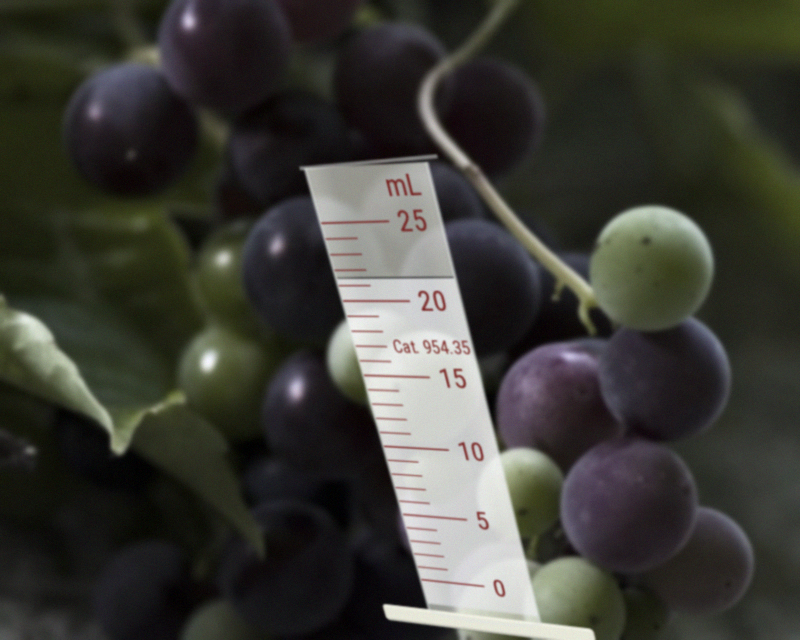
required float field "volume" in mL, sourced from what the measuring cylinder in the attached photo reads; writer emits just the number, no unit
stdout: 21.5
